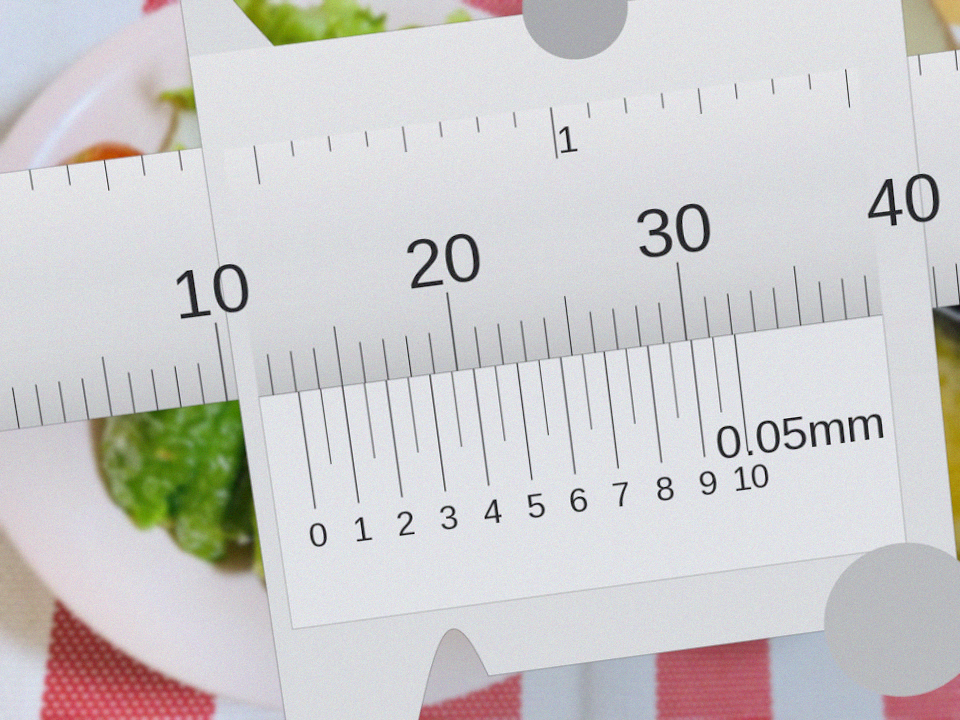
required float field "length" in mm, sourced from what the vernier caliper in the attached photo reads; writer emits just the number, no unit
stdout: 13.10
